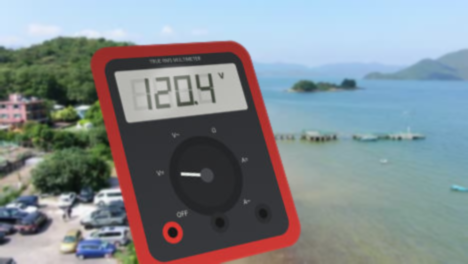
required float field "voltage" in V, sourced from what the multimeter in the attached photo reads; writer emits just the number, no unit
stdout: 120.4
